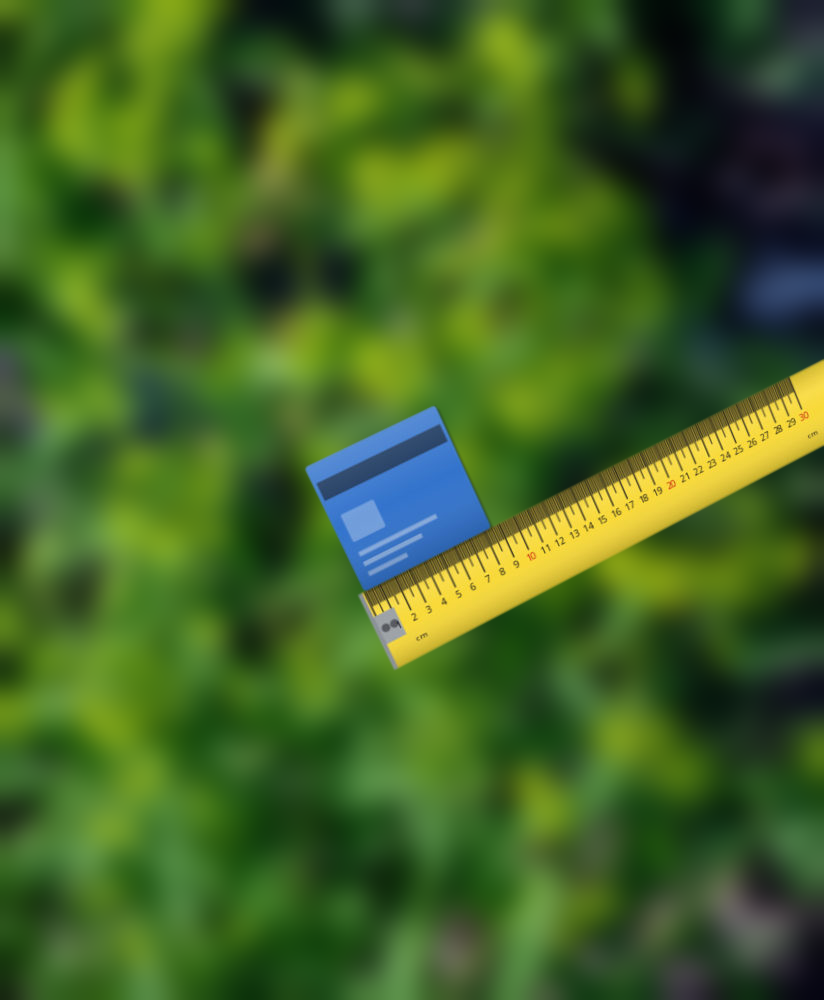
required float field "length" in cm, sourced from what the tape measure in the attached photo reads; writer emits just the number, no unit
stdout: 8.5
